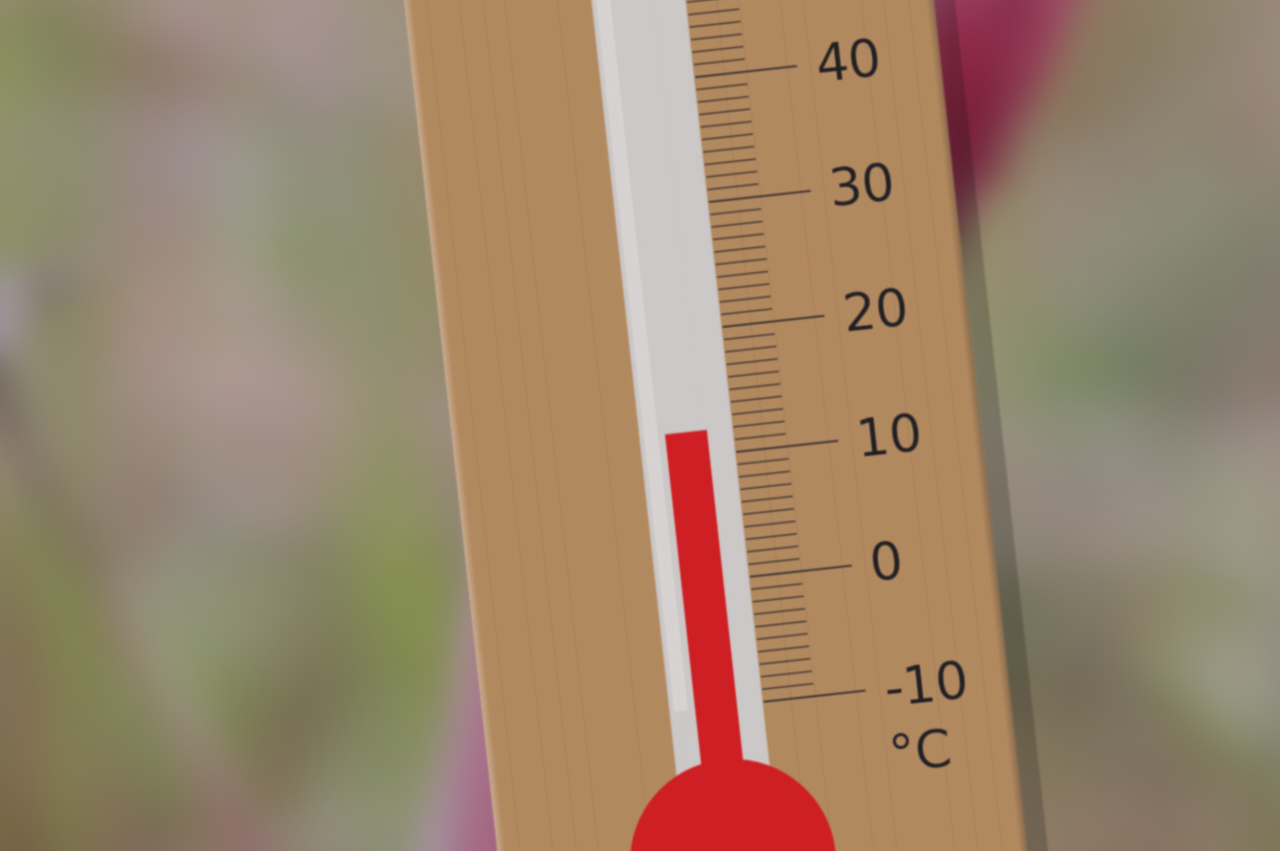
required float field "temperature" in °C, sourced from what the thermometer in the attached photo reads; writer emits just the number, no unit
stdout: 12
